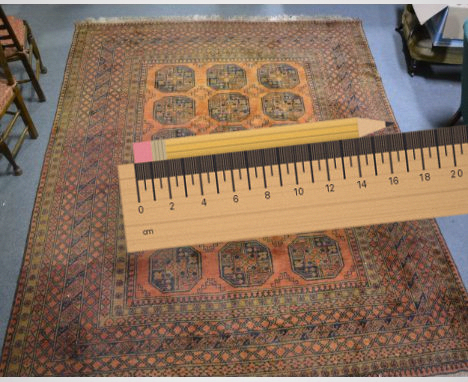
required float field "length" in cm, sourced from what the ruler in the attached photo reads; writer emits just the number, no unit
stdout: 16.5
